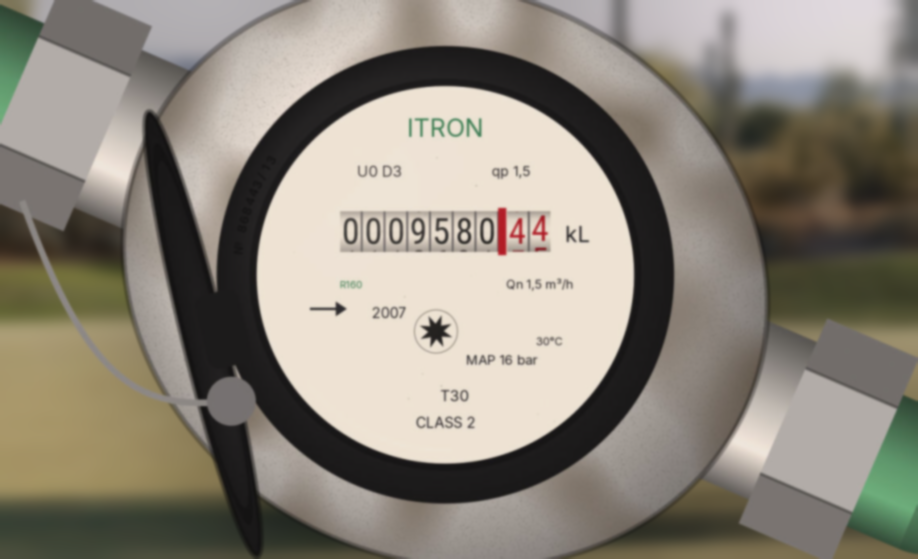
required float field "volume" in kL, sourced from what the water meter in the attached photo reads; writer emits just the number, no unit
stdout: 9580.44
